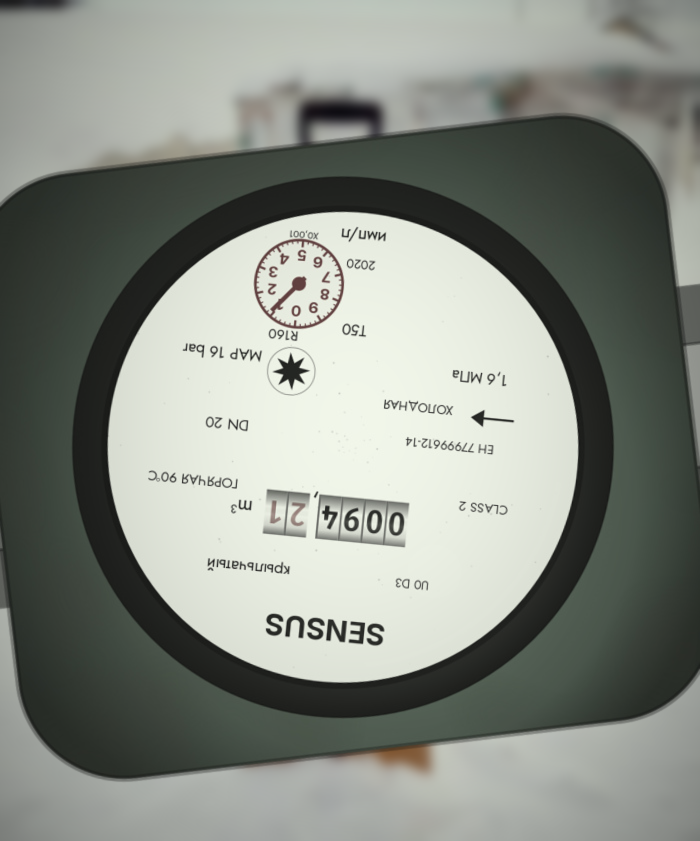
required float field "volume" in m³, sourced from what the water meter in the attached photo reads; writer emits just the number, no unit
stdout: 94.211
